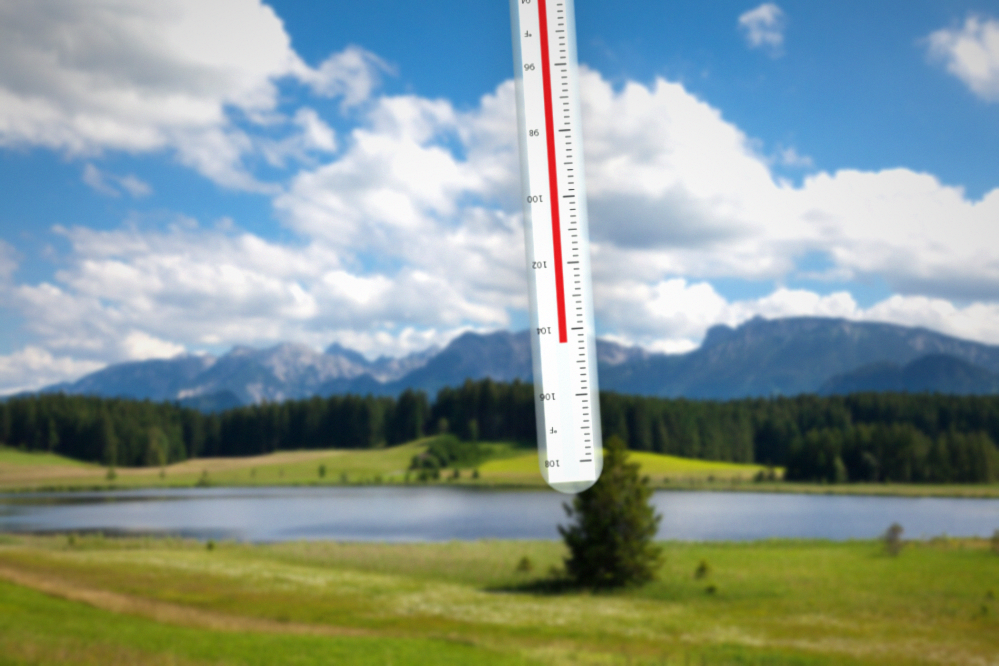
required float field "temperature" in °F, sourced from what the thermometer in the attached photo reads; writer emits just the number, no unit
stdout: 104.4
